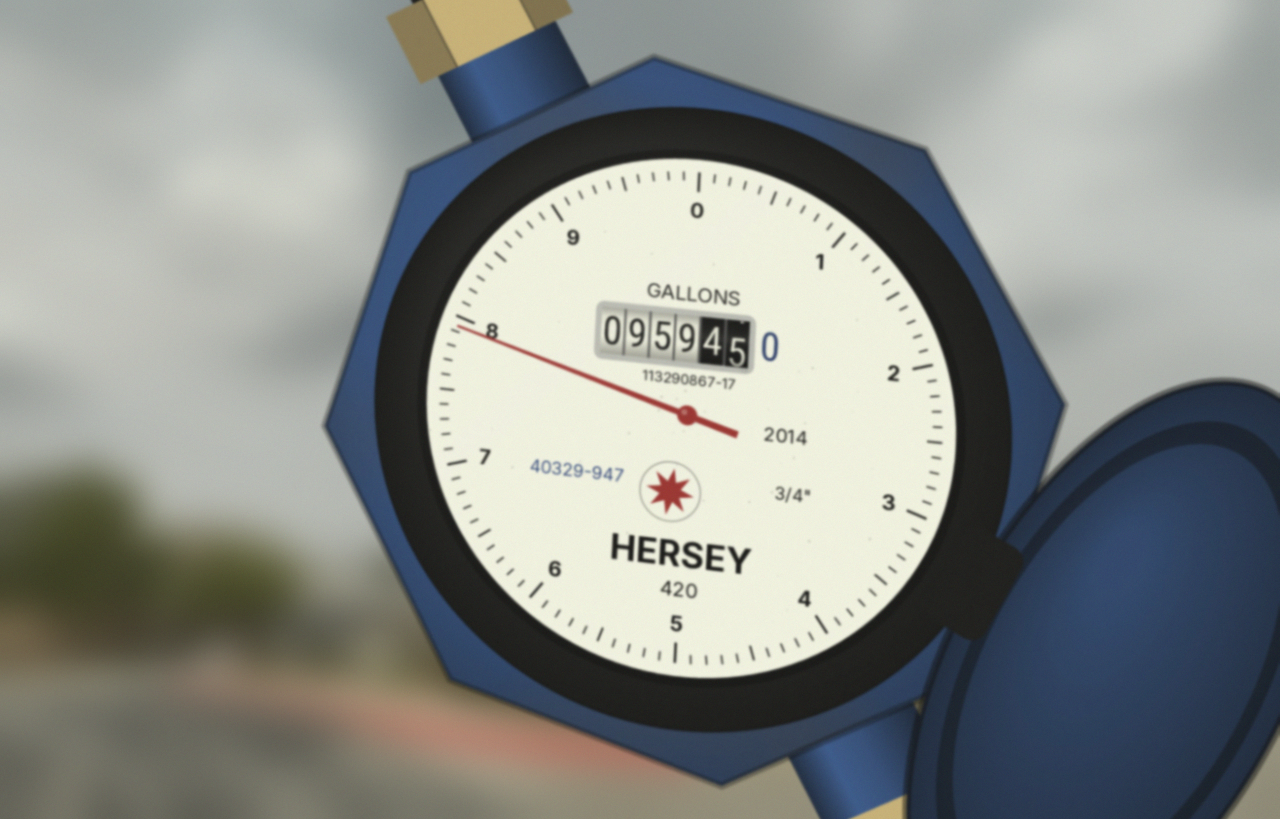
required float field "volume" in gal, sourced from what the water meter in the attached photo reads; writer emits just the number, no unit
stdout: 959447.9
